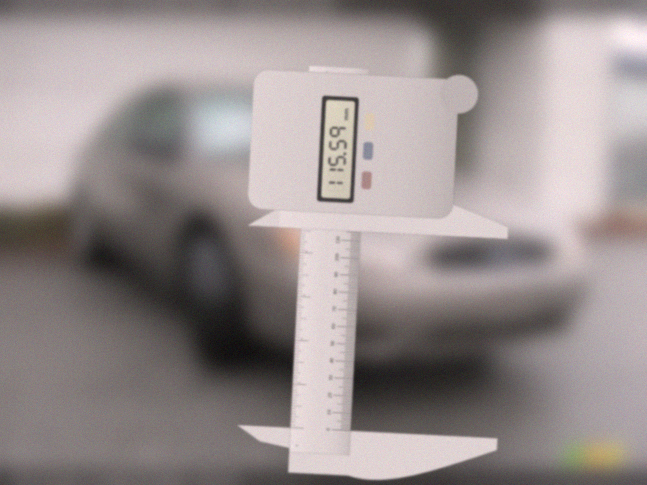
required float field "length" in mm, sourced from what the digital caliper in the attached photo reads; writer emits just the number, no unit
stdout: 115.59
